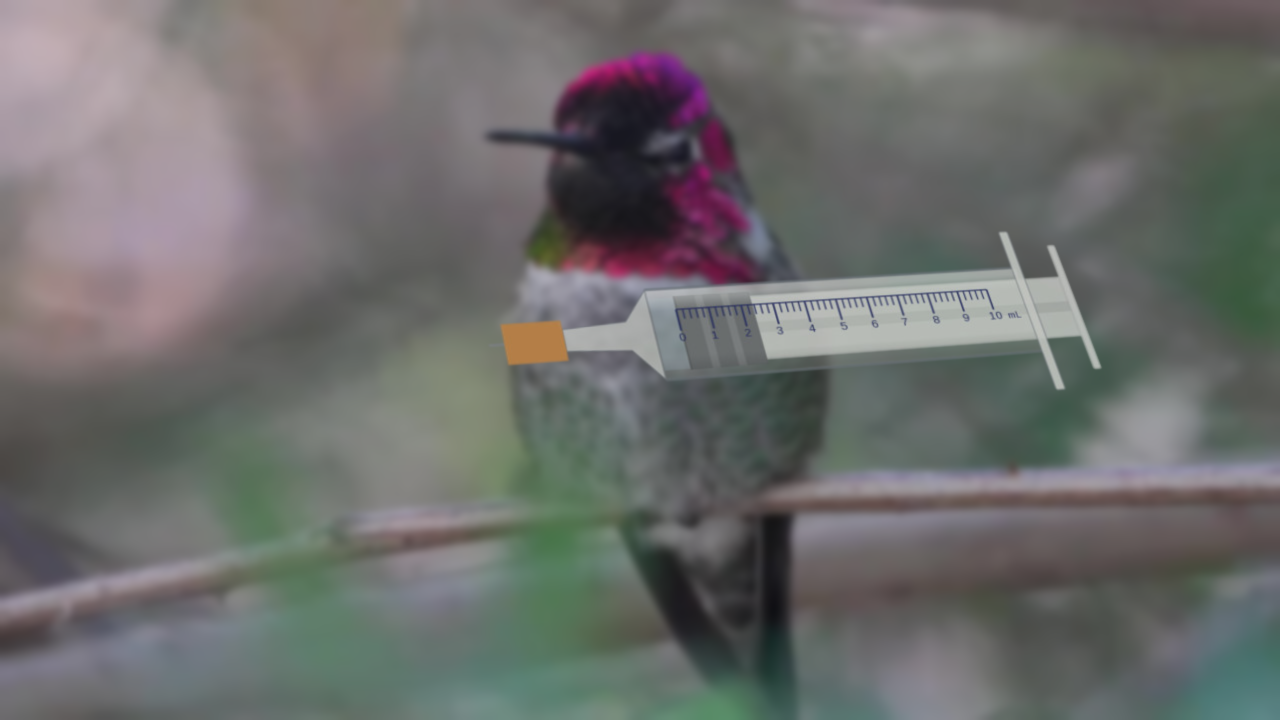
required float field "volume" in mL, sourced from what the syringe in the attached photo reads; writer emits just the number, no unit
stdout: 0
